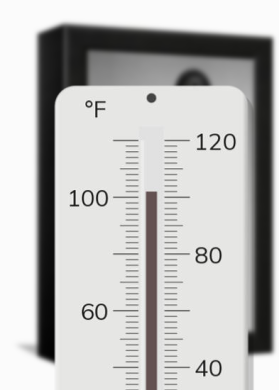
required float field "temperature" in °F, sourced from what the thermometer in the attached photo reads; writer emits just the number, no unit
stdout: 102
